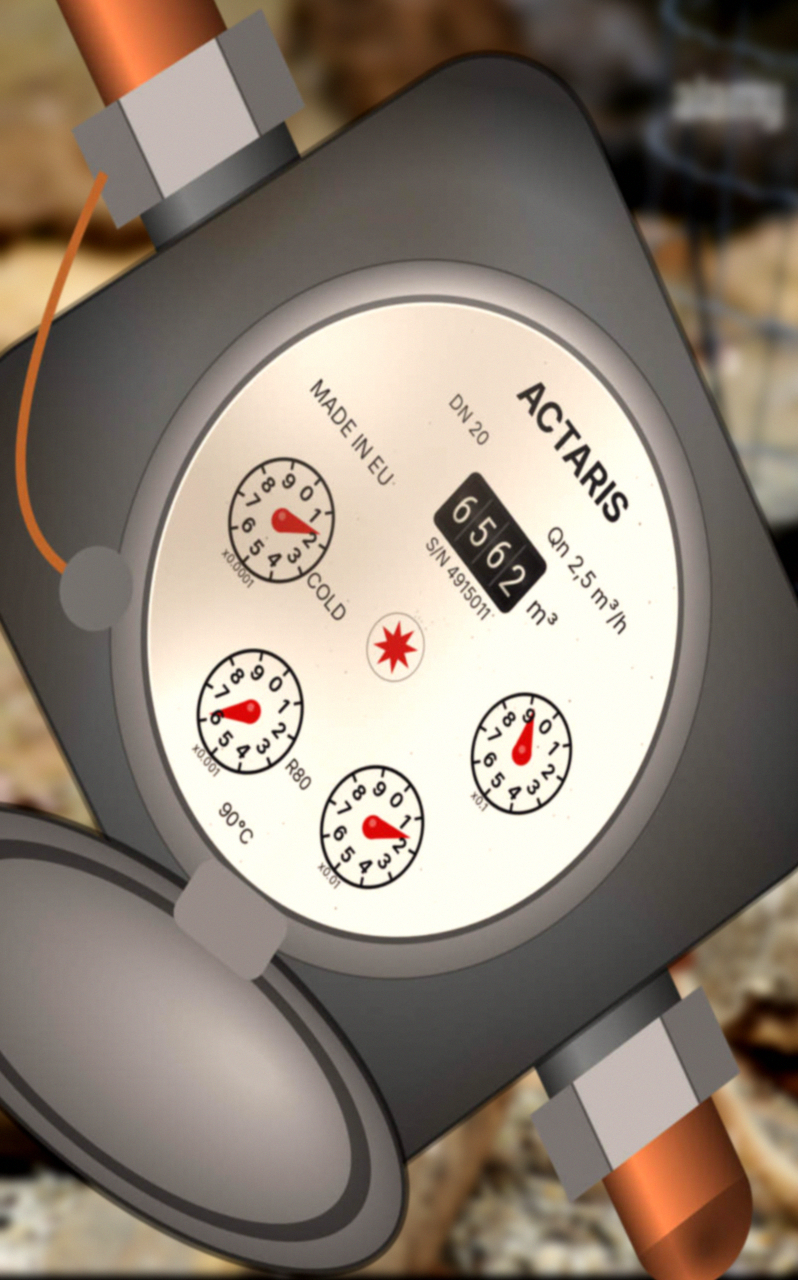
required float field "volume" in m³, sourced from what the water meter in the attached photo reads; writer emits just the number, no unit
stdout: 6561.9161
